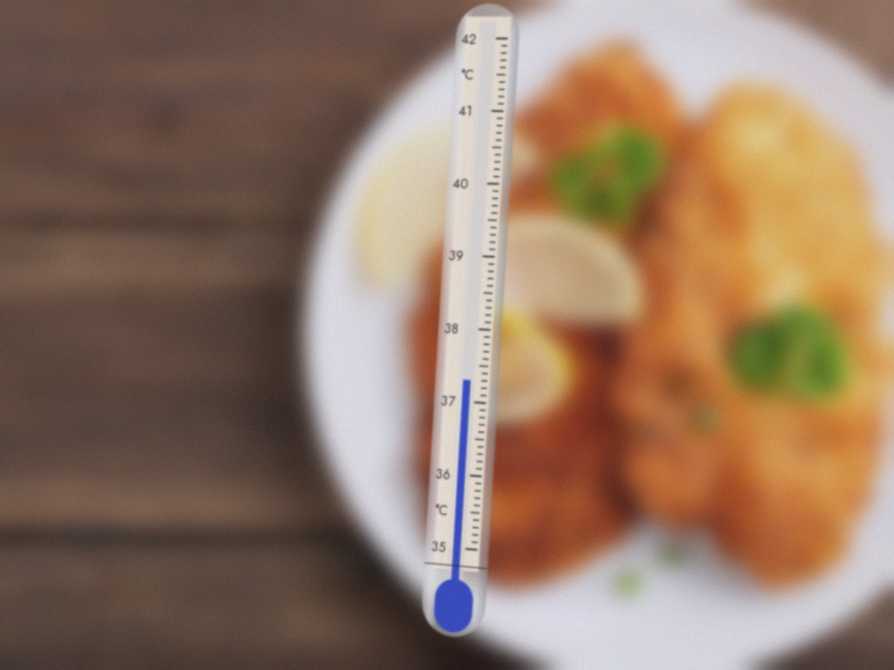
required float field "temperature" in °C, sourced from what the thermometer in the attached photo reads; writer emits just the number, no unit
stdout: 37.3
